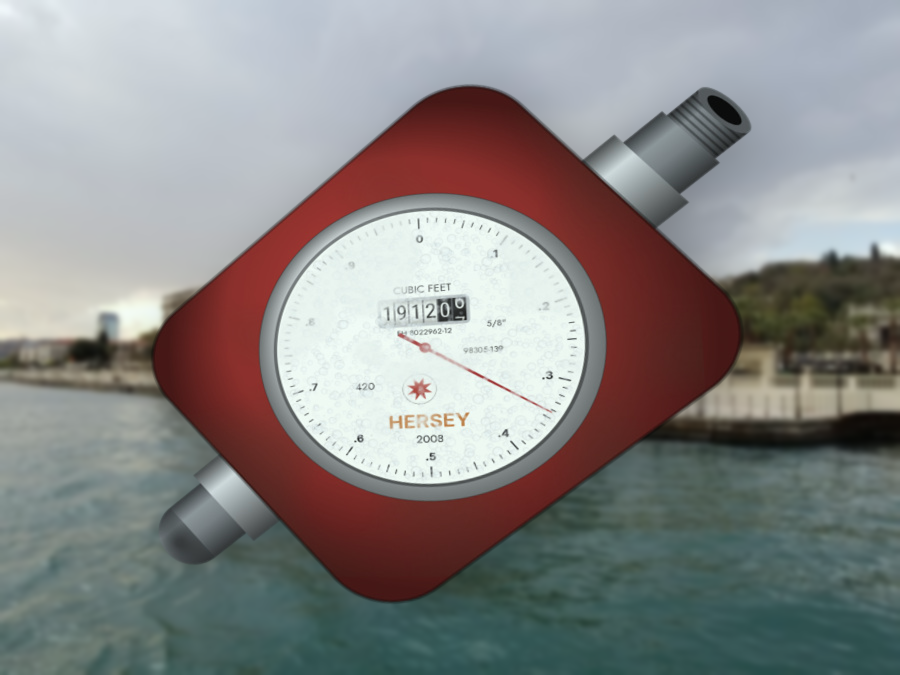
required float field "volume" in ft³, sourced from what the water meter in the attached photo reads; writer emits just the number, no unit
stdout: 191206.34
